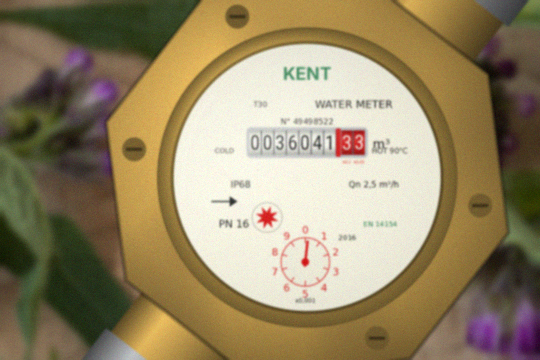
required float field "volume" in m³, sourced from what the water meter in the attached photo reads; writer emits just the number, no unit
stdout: 36041.330
